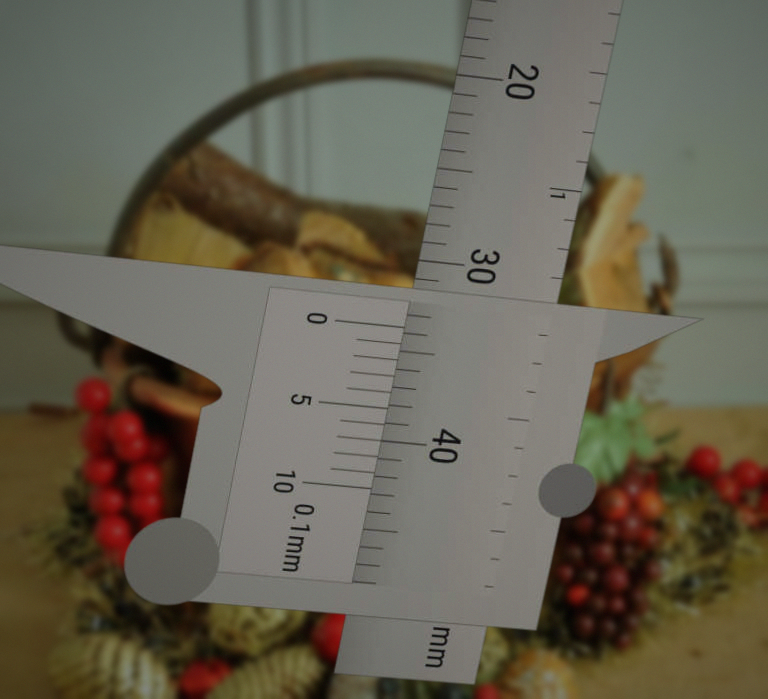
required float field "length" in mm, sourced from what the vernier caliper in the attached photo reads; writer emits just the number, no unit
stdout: 33.7
